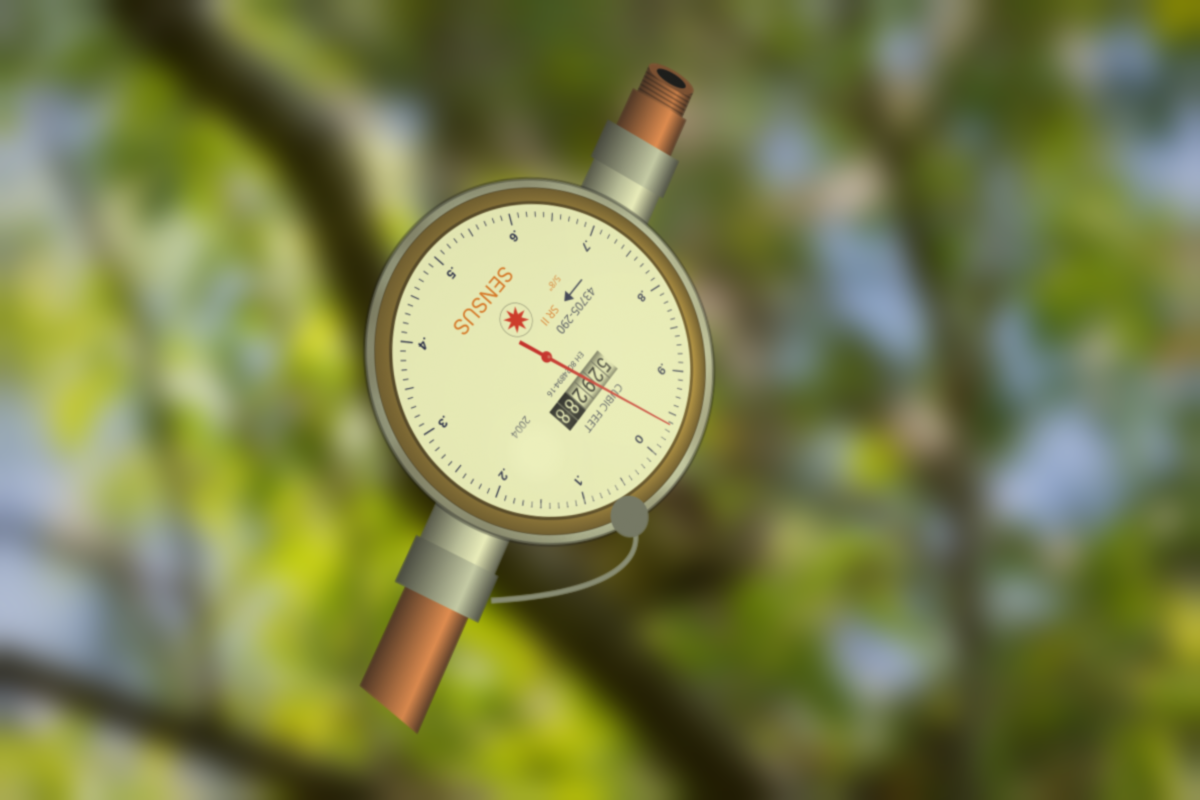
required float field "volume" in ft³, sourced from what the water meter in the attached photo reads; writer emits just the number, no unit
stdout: 529287.96
